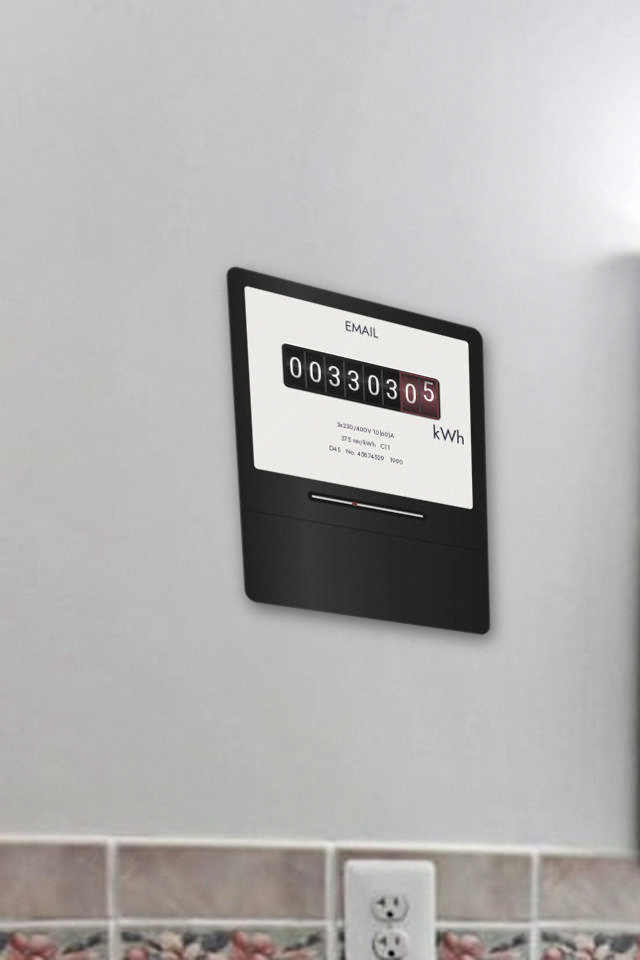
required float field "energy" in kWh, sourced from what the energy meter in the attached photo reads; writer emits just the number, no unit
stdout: 3303.05
